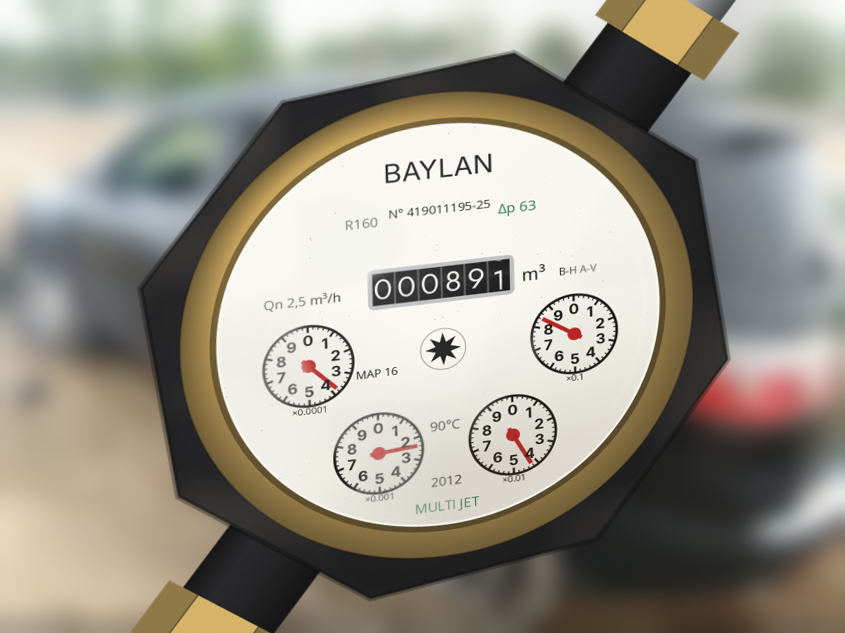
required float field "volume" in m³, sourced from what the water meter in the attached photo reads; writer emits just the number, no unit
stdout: 890.8423
